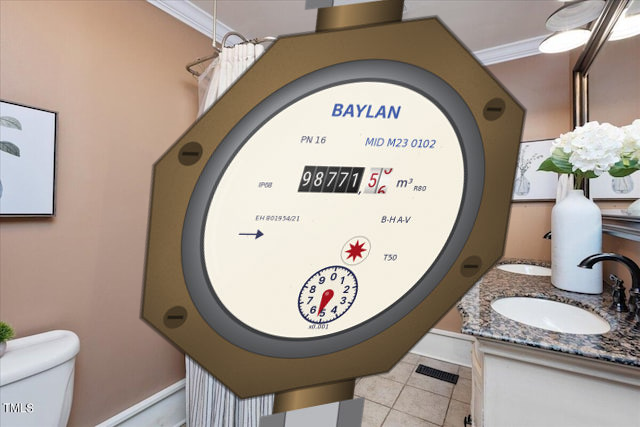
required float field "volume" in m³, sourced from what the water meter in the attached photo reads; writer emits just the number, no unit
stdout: 98771.555
